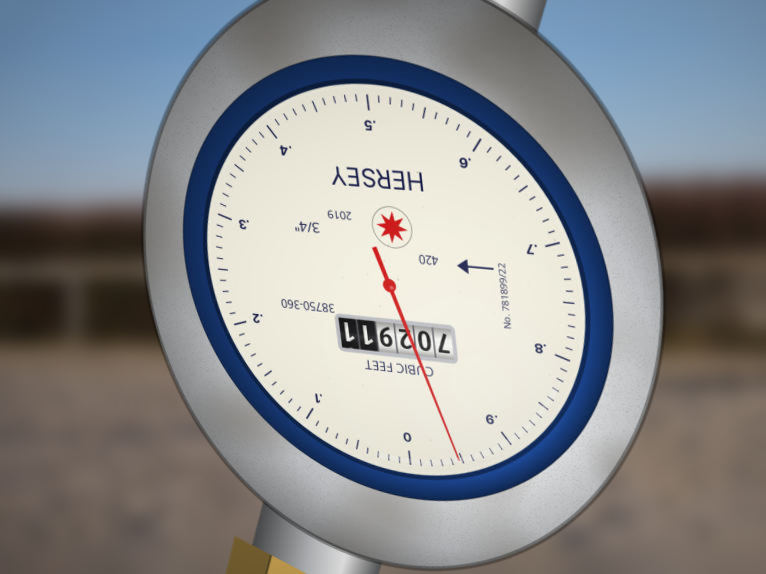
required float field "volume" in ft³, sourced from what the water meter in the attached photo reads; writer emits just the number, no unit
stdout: 702910.95
